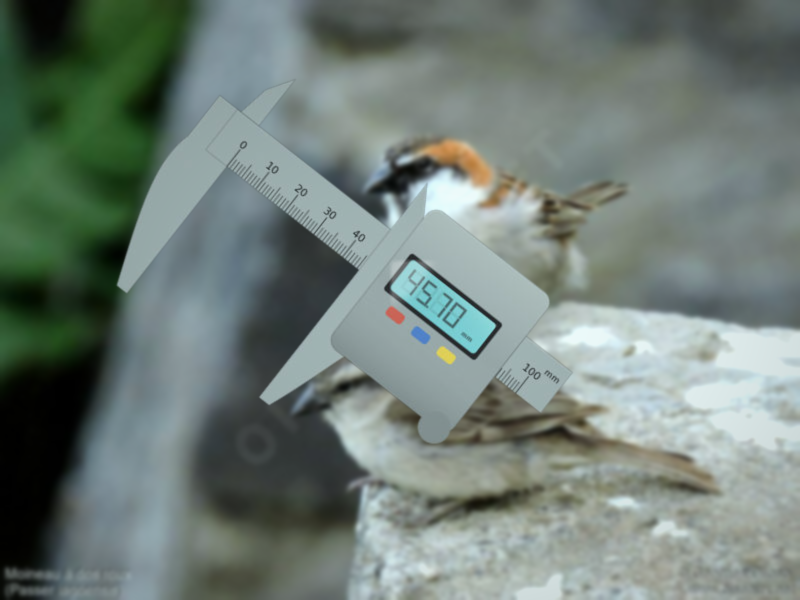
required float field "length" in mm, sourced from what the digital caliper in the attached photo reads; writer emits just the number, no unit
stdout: 45.70
